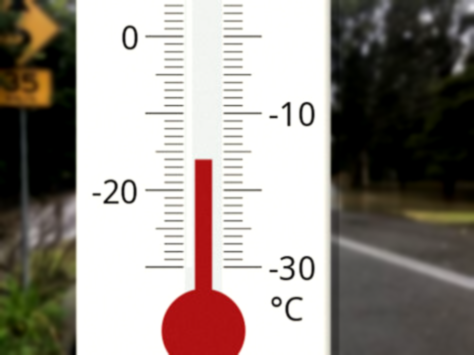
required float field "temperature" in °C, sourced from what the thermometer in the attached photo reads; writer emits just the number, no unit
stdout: -16
